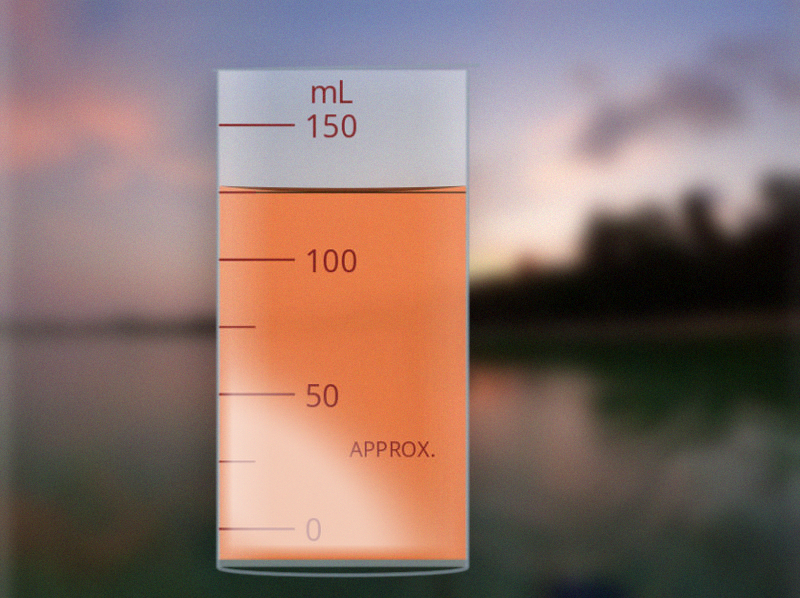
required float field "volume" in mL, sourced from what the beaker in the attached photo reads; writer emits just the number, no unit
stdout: 125
